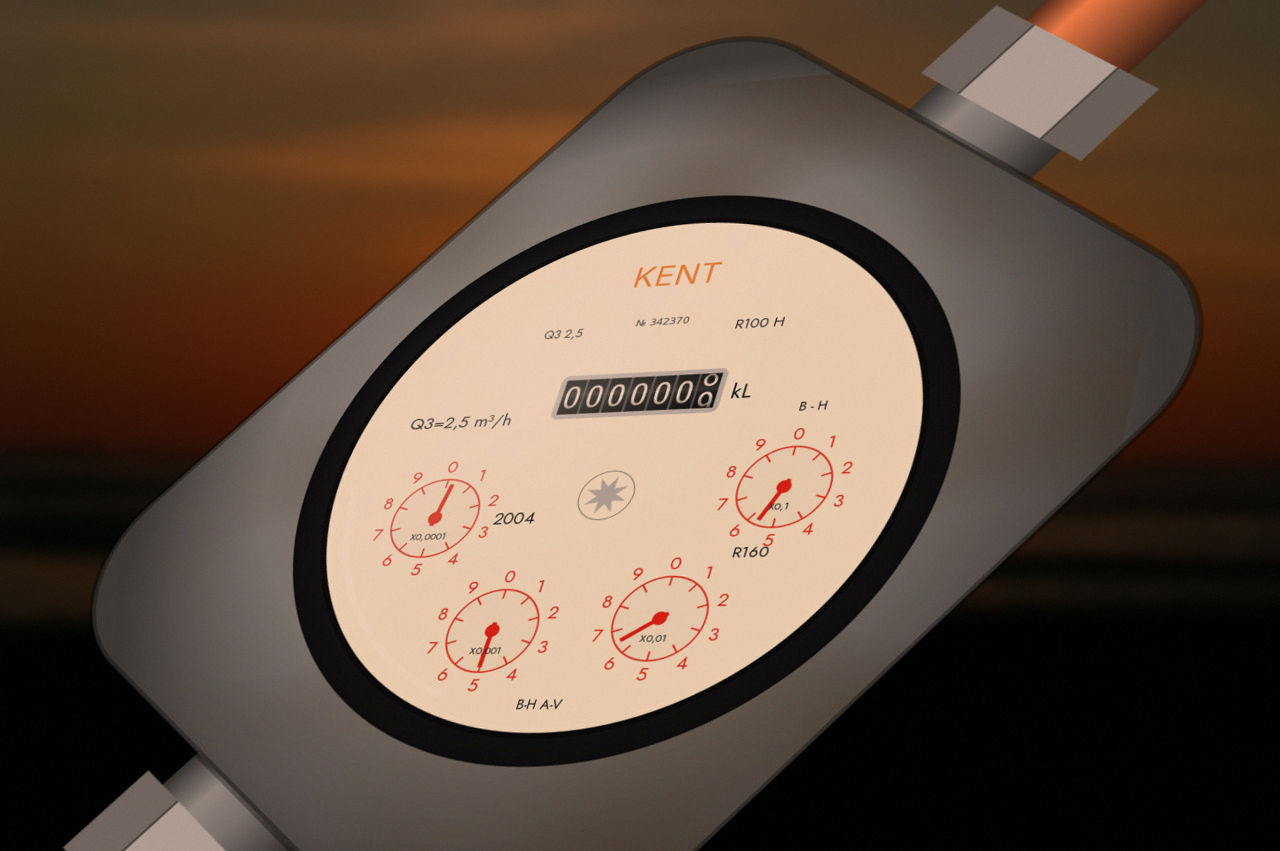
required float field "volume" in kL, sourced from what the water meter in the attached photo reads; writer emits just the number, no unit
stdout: 8.5650
